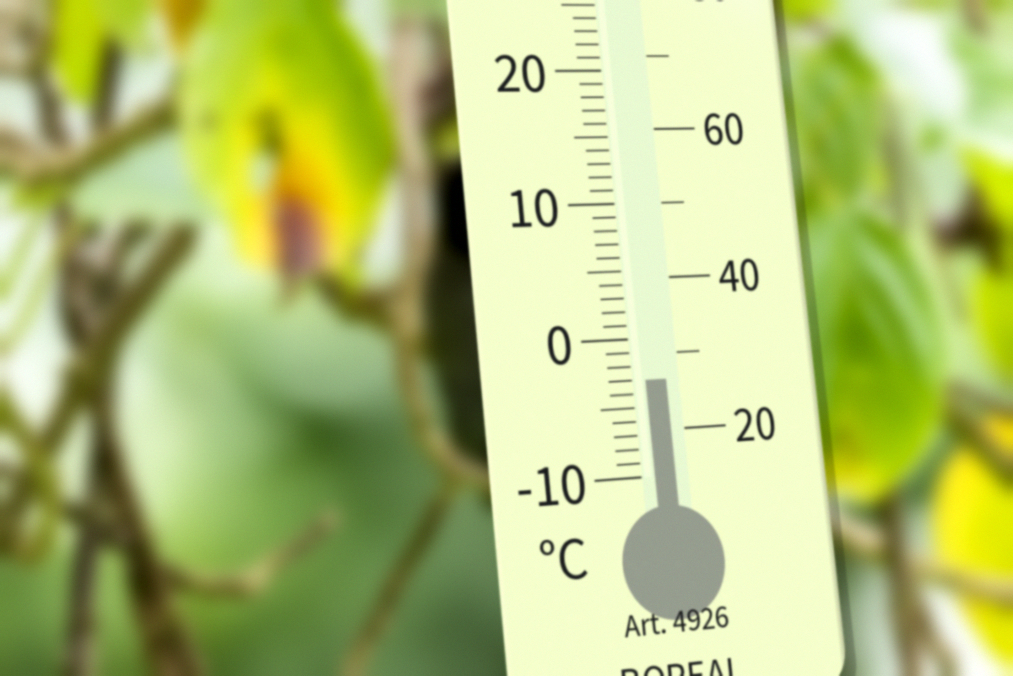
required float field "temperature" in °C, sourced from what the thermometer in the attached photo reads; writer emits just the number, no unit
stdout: -3
